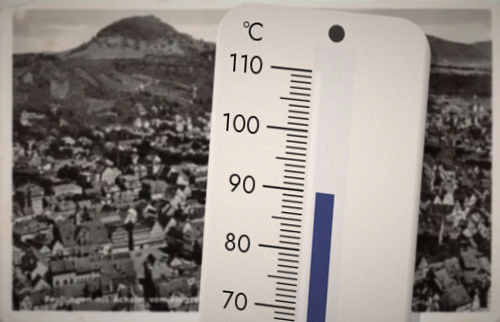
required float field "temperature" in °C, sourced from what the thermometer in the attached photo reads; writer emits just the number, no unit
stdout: 90
